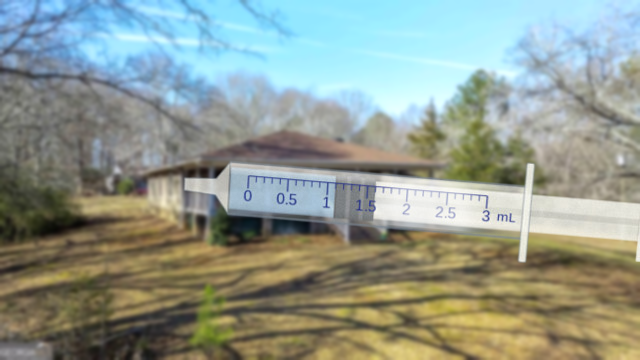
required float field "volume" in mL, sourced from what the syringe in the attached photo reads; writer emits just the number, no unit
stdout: 1.1
